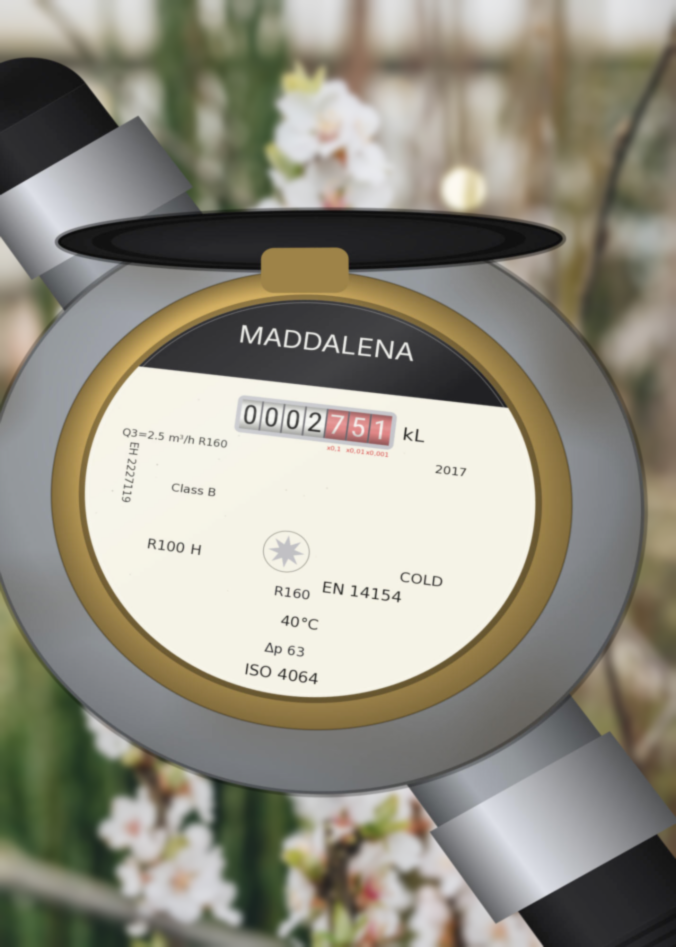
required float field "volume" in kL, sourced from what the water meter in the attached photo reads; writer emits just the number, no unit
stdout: 2.751
